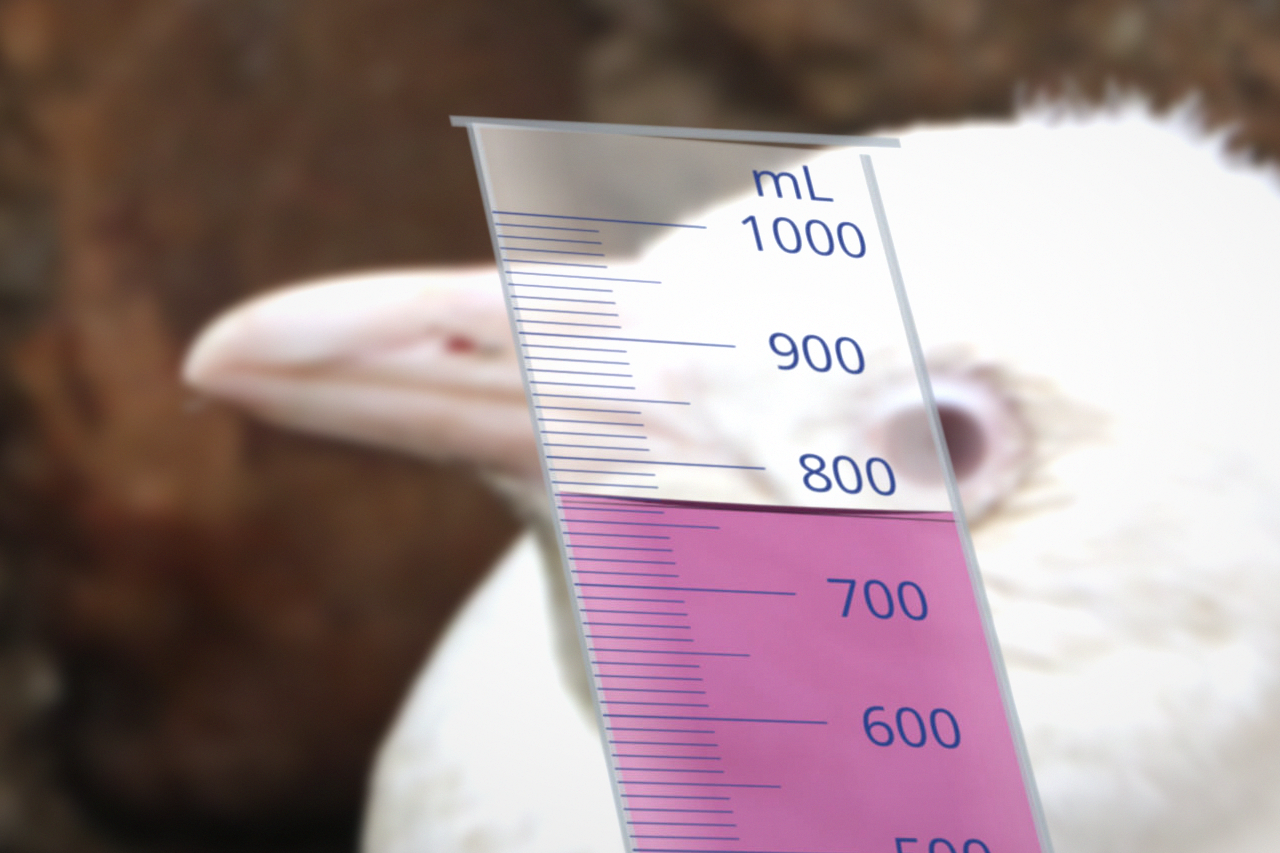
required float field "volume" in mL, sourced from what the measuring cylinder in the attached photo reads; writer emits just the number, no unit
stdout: 765
